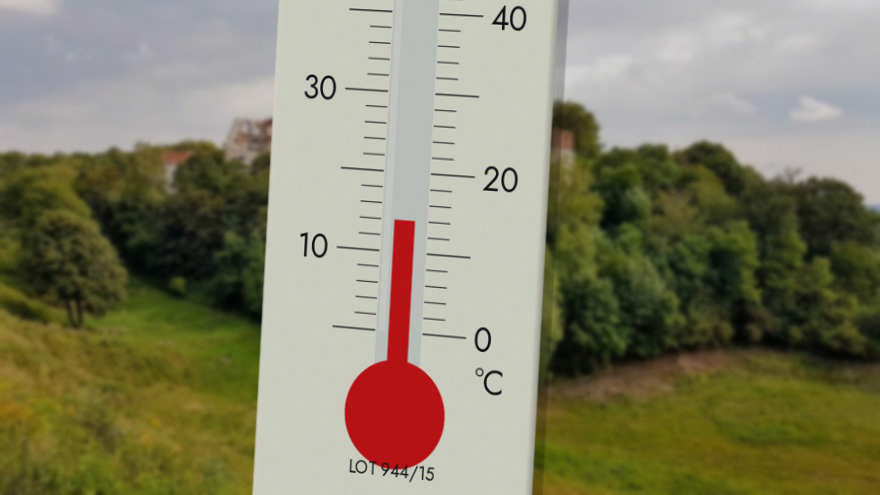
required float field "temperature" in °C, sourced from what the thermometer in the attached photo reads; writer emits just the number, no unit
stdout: 14
